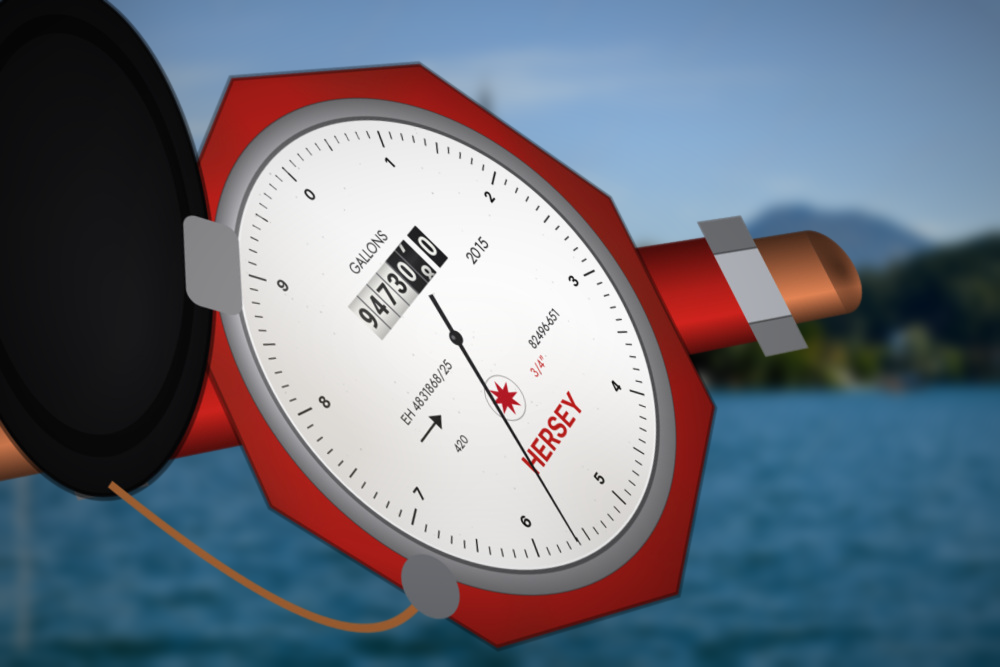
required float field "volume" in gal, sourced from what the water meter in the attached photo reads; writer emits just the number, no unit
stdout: 9473075.6
